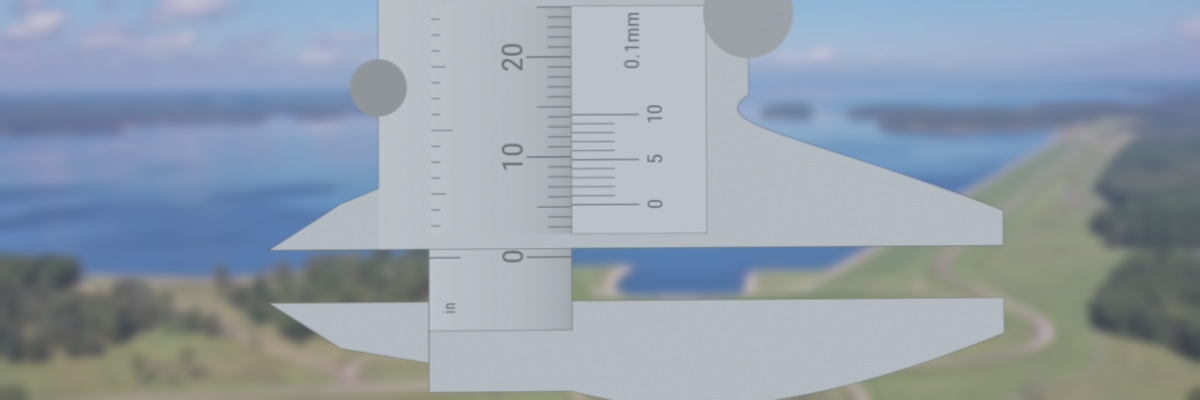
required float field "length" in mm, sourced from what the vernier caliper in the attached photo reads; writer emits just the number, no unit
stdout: 5.2
